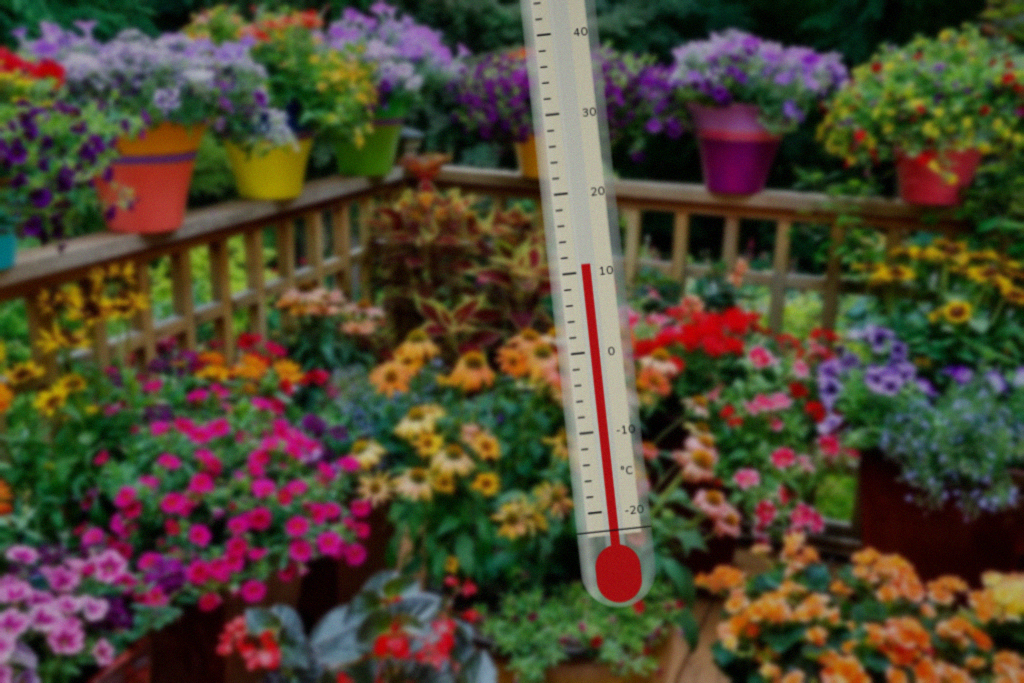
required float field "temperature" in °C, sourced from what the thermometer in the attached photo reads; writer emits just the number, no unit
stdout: 11
